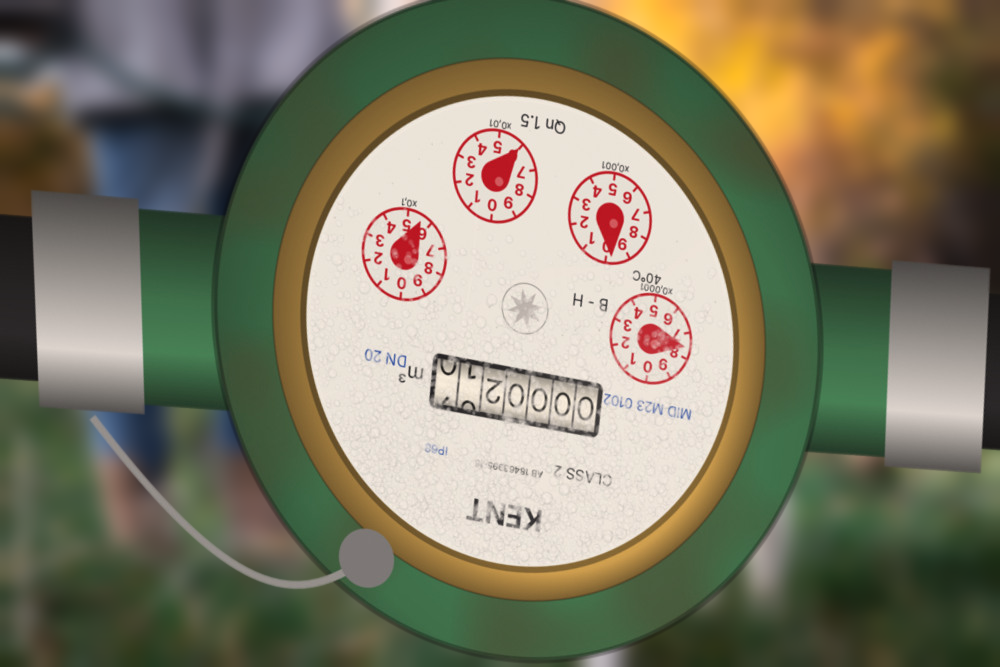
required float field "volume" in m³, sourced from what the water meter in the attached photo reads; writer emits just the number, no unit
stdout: 209.5597
